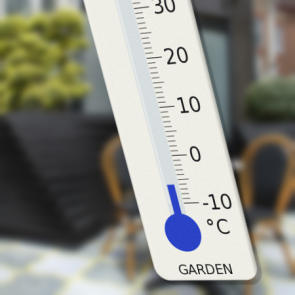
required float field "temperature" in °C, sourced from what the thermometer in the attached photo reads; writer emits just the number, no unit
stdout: -6
